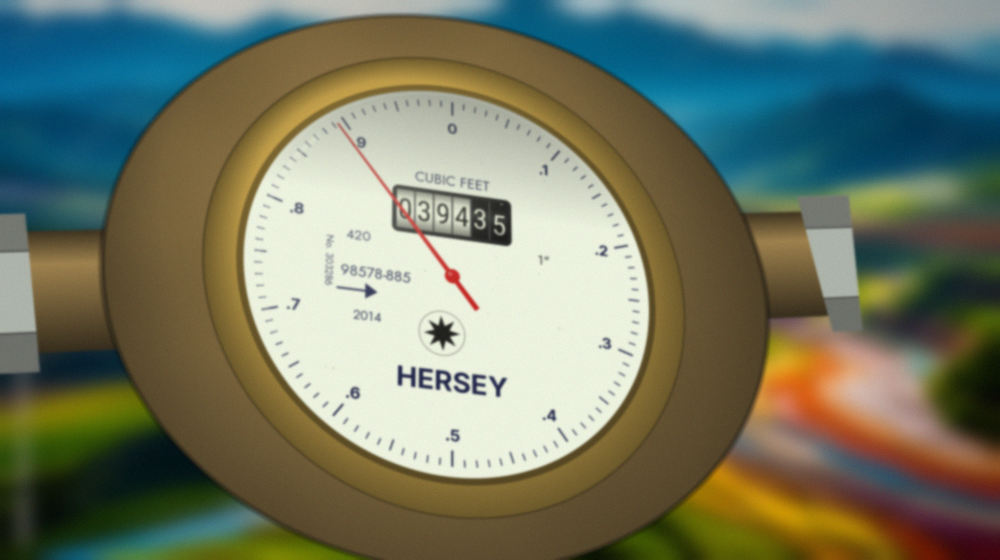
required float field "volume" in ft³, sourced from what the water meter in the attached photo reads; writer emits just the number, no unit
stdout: 39434.89
